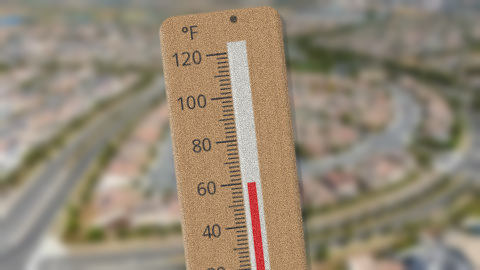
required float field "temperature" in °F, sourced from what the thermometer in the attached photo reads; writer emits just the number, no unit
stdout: 60
